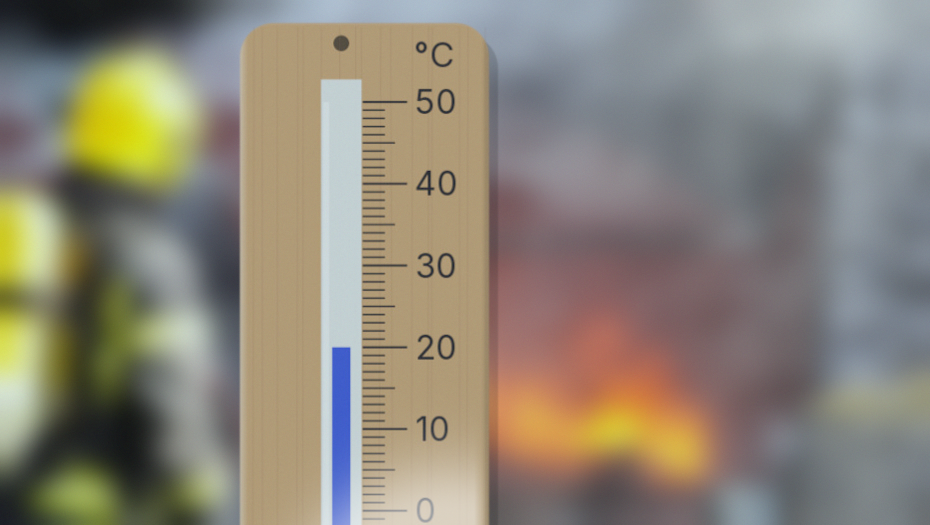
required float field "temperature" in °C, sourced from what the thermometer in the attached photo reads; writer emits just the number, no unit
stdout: 20
